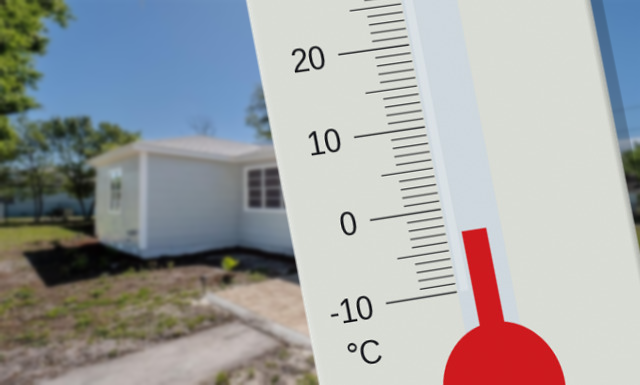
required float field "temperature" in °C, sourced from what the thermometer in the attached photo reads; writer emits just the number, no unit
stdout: -3
